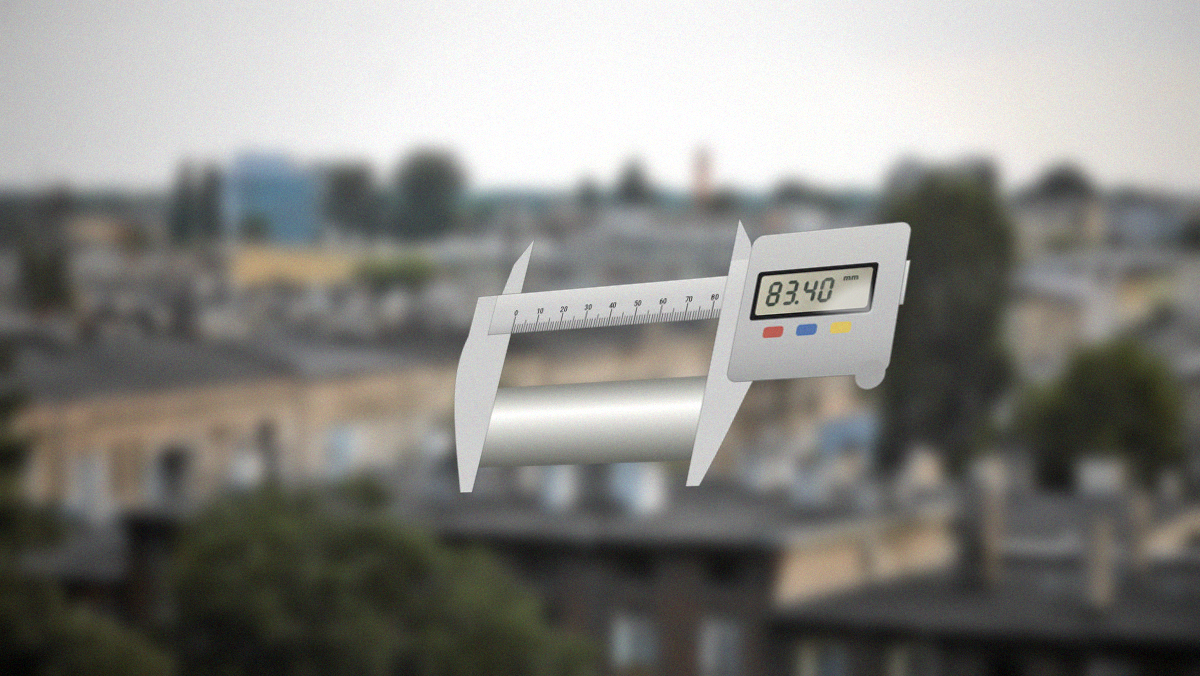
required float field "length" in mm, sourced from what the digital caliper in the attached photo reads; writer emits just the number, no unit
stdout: 83.40
